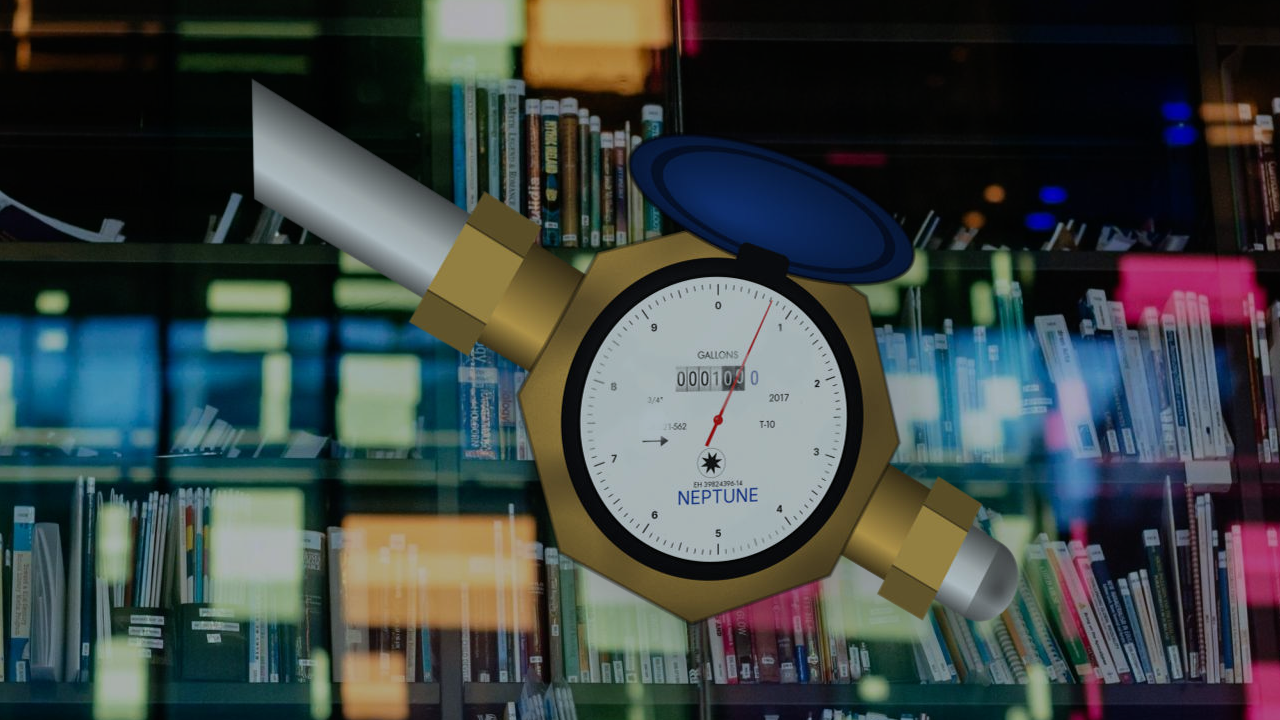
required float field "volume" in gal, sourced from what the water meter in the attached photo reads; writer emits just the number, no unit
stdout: 1000.7
